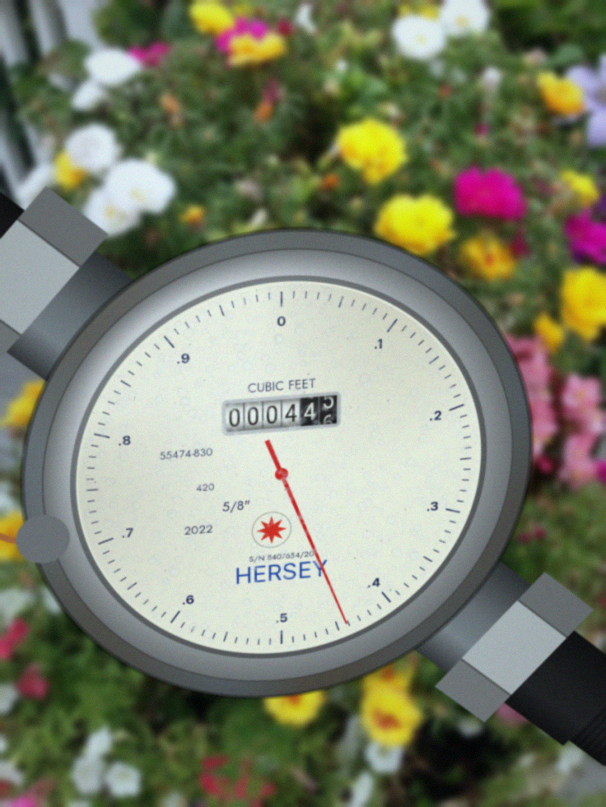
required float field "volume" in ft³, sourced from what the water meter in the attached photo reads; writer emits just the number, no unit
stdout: 445.44
